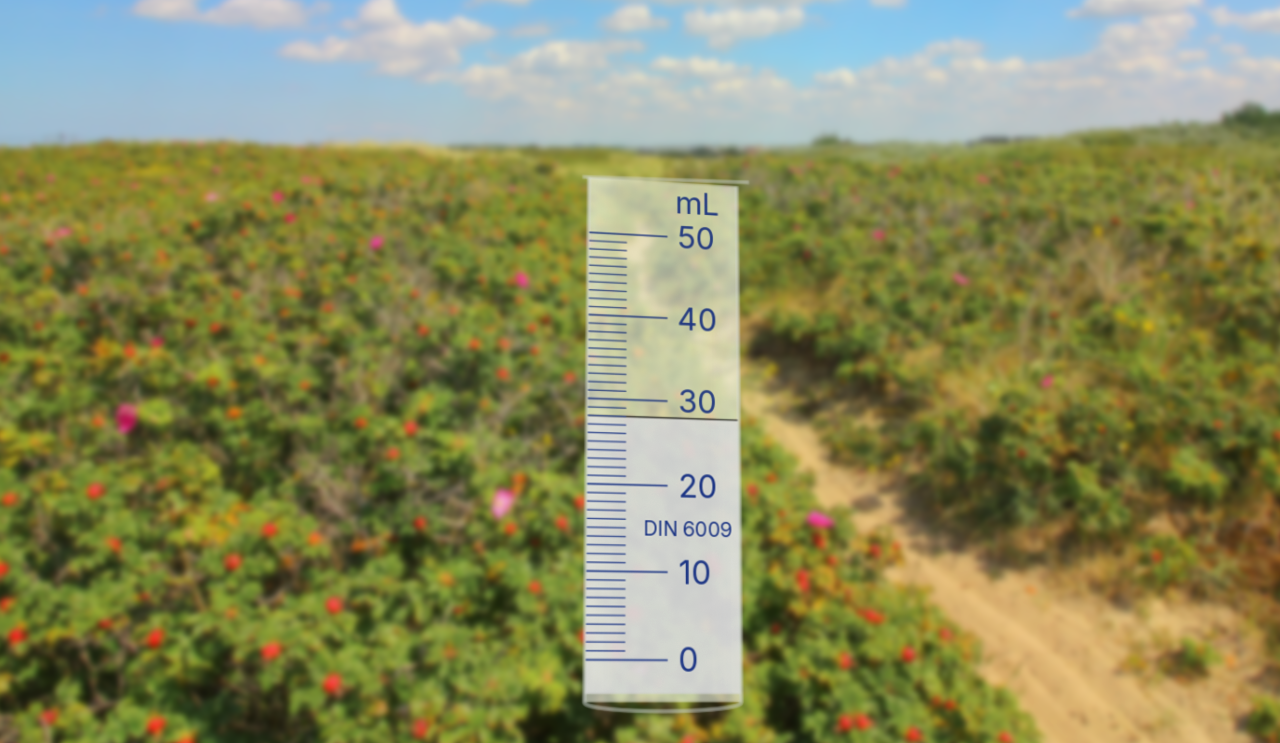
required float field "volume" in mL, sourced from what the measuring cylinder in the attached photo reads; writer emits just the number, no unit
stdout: 28
